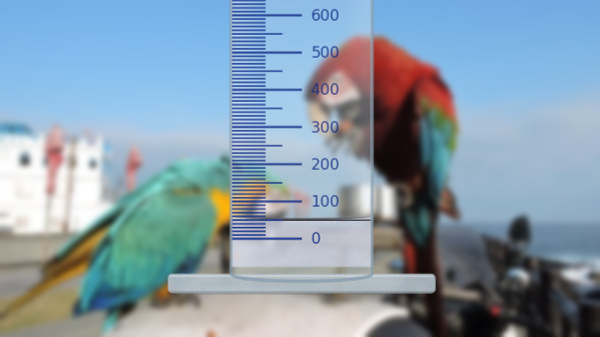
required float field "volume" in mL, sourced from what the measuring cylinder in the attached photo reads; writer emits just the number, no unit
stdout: 50
